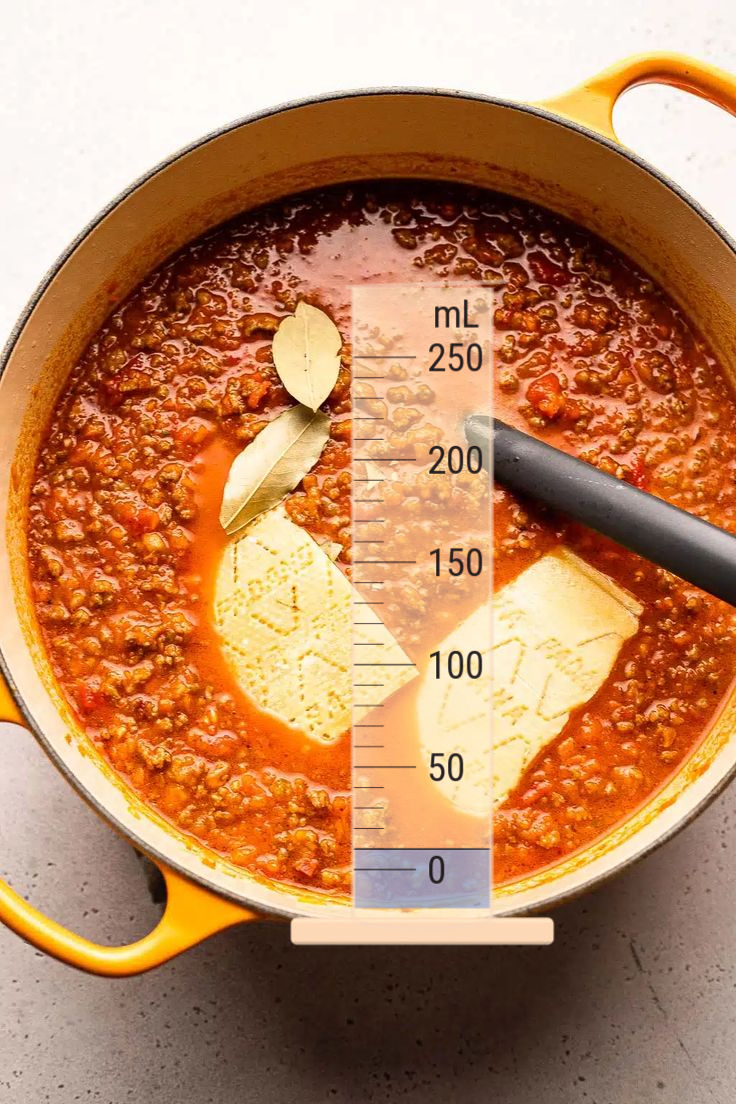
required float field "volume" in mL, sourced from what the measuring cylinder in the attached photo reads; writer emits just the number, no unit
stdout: 10
